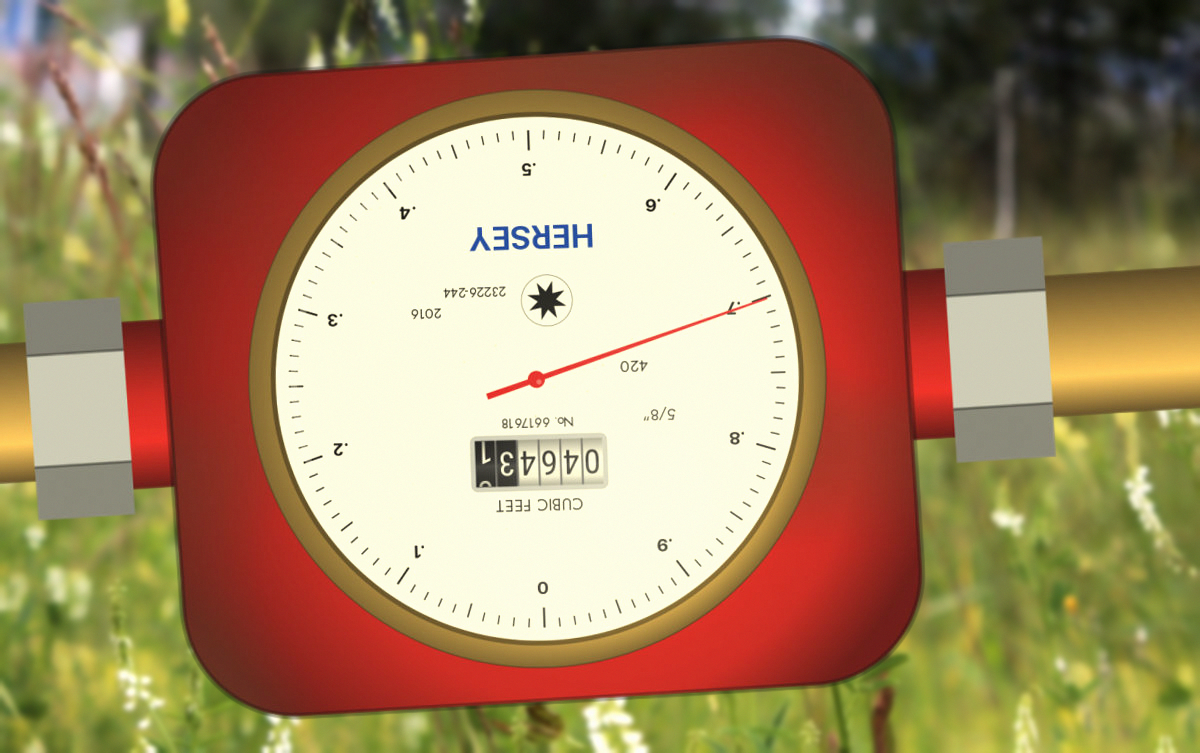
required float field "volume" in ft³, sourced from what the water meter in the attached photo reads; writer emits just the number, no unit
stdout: 46430.70
